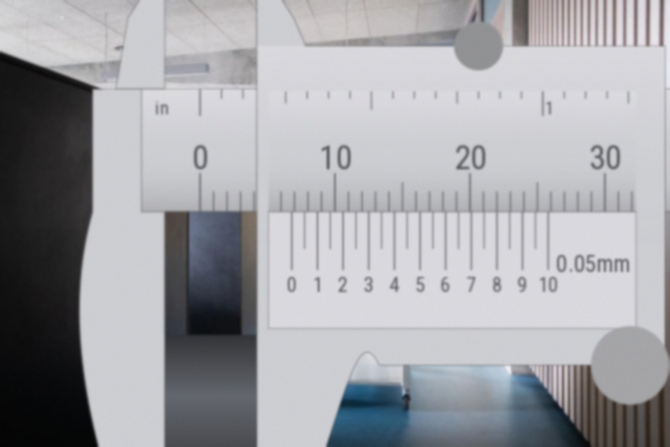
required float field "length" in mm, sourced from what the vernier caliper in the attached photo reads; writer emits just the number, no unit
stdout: 6.8
